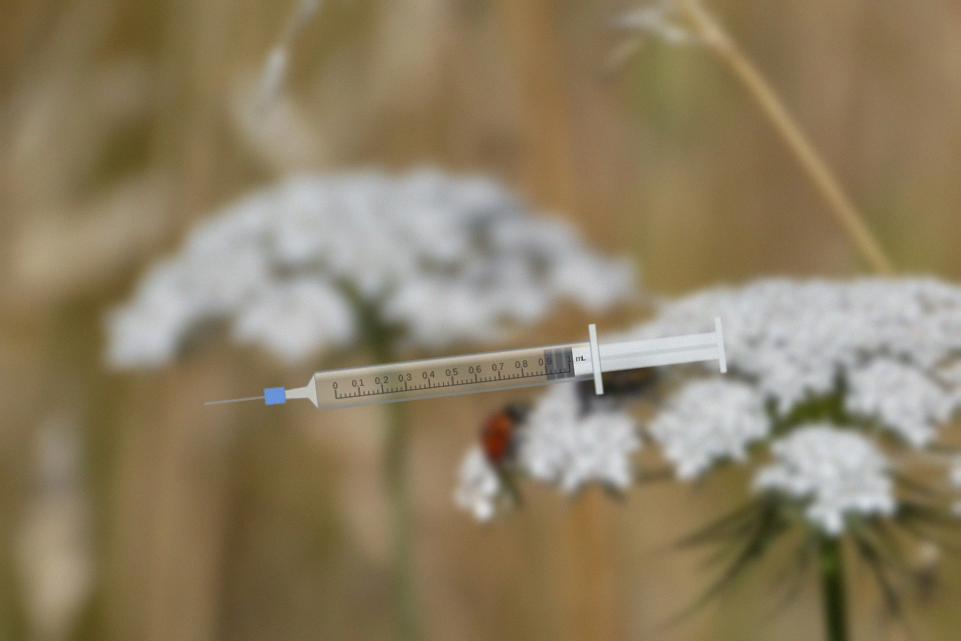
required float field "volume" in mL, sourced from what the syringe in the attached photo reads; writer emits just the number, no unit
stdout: 0.9
